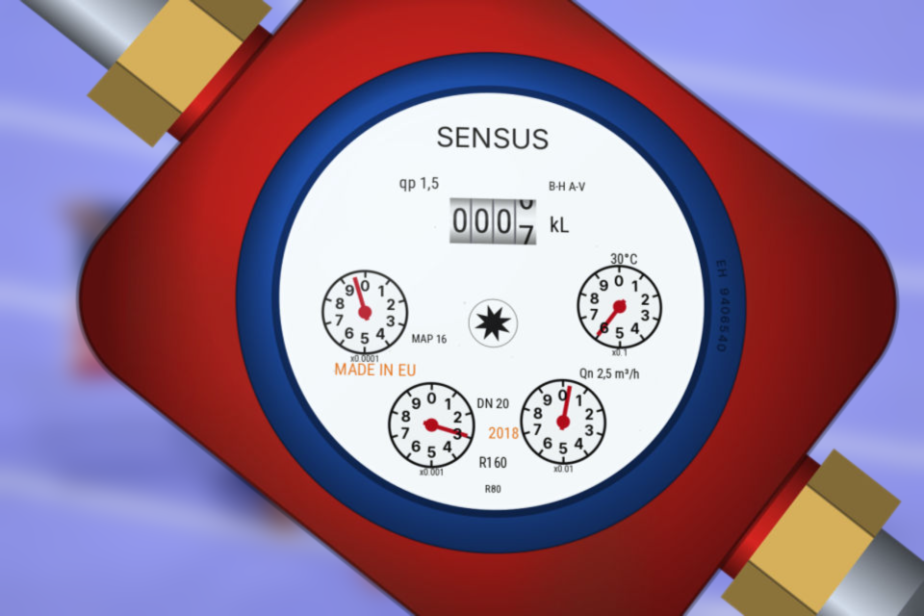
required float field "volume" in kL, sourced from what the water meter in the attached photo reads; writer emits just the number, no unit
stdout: 6.6029
